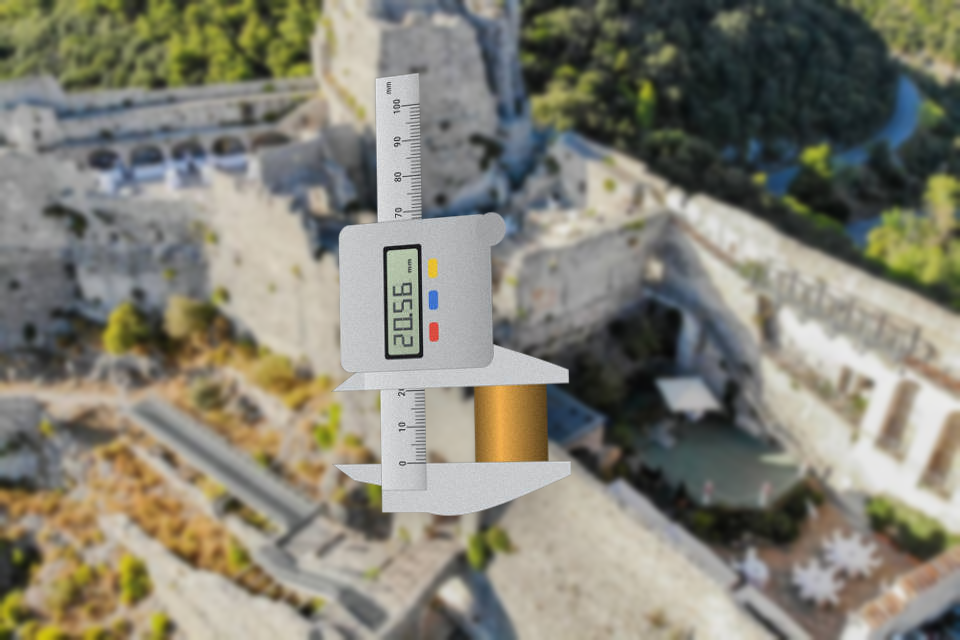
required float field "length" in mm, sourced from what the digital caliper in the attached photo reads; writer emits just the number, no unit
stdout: 20.56
